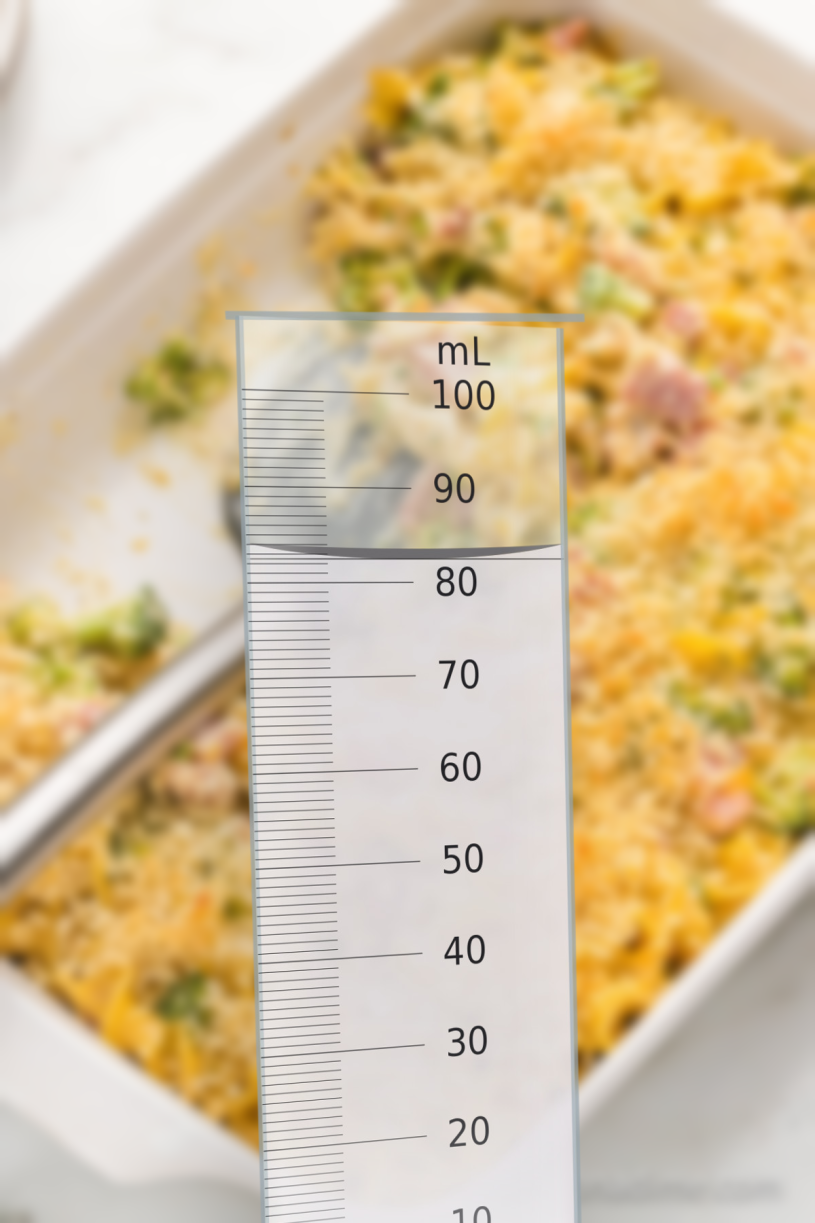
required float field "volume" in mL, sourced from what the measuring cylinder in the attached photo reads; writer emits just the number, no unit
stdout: 82.5
